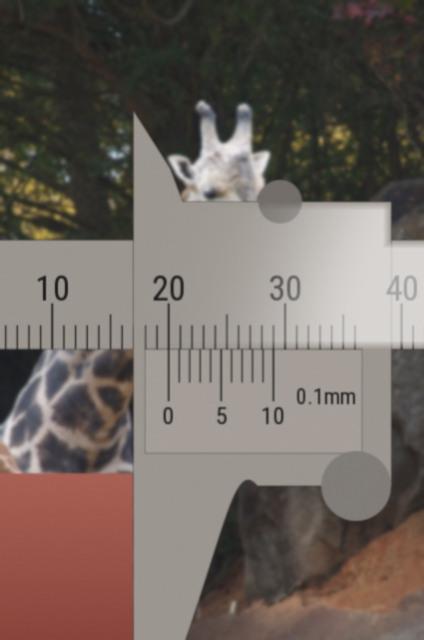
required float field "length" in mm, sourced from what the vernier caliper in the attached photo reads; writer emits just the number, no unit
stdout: 20.0
